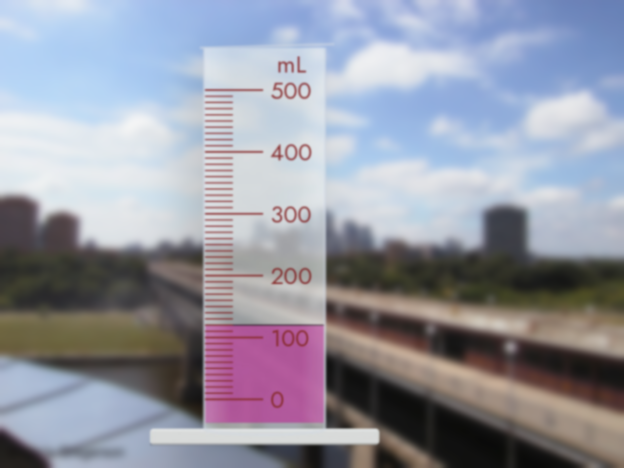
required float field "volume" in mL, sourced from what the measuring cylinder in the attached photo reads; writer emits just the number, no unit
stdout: 120
